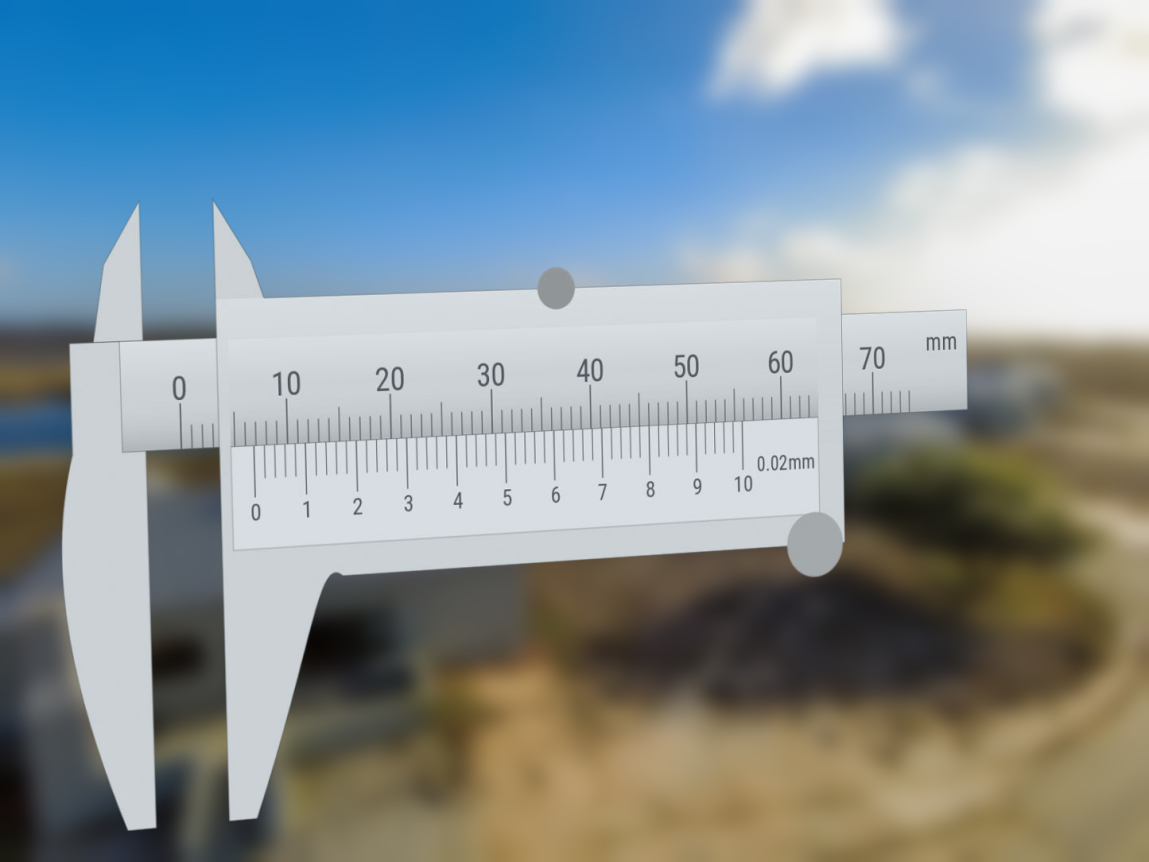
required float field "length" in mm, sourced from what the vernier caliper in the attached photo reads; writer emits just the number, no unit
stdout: 6.8
